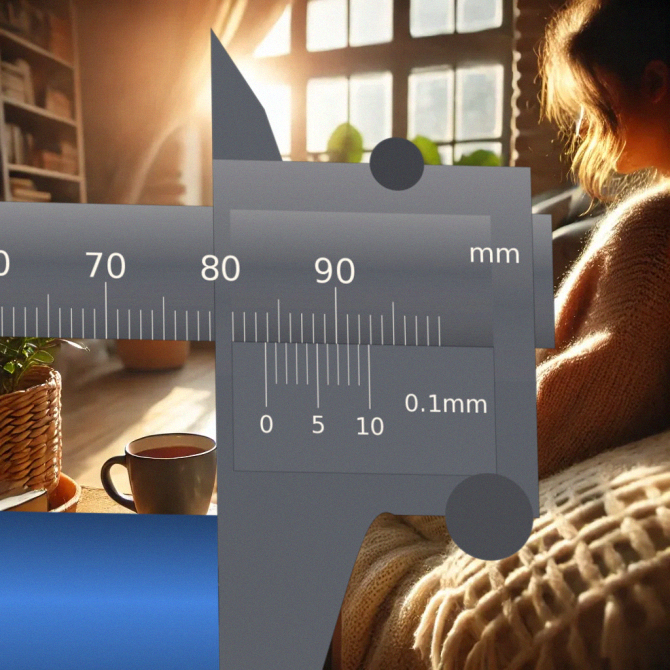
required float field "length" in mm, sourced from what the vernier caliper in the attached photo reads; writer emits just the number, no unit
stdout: 83.8
